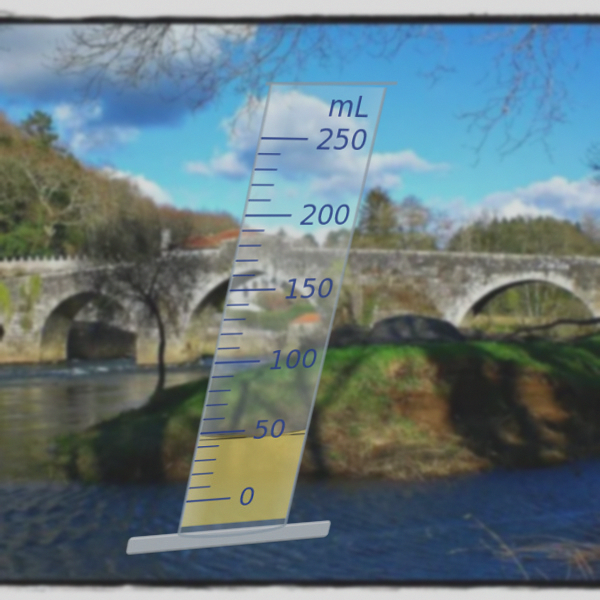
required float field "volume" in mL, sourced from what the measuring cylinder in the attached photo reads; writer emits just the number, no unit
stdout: 45
